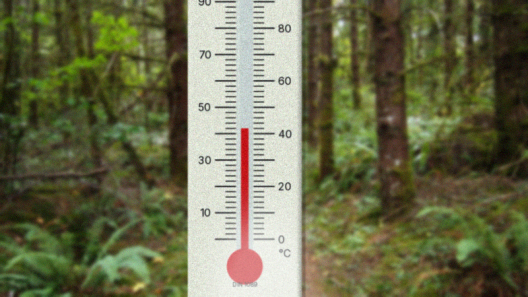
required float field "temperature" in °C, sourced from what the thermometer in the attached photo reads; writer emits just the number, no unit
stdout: 42
